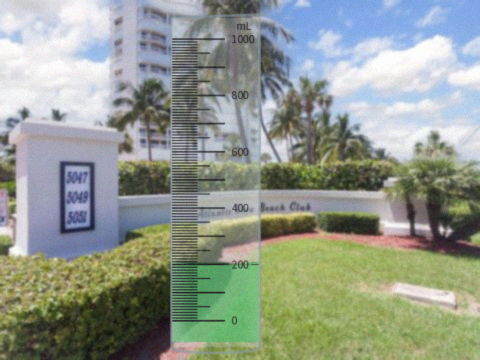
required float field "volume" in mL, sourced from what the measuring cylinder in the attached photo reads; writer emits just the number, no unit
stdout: 200
